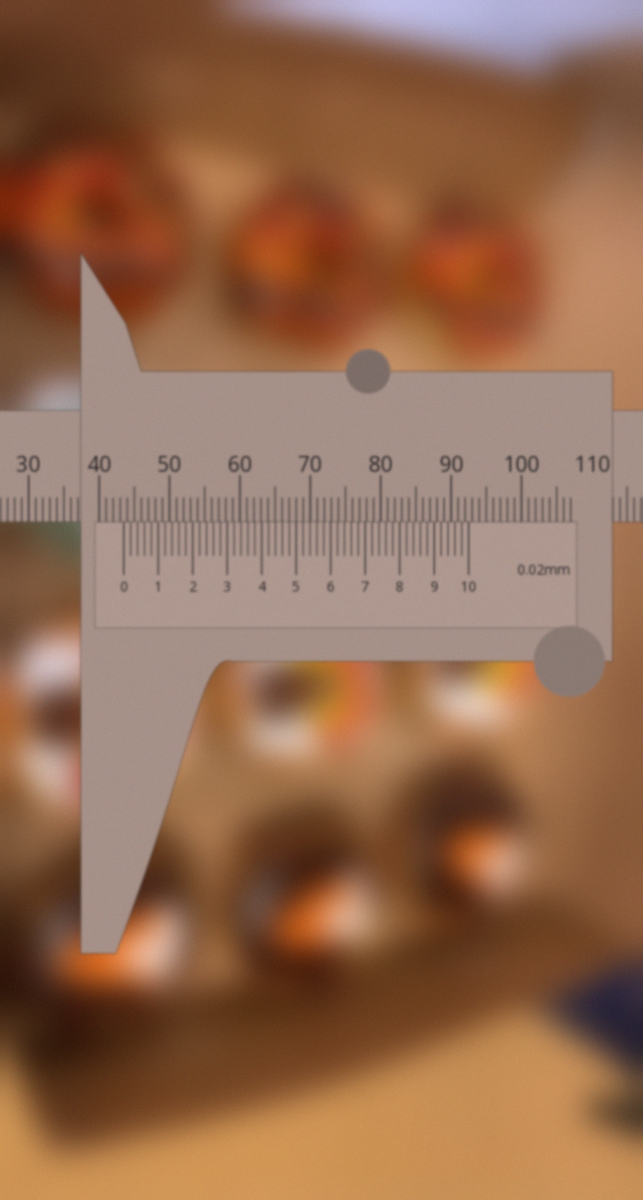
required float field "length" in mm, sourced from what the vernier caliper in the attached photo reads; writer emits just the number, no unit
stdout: 43.5
